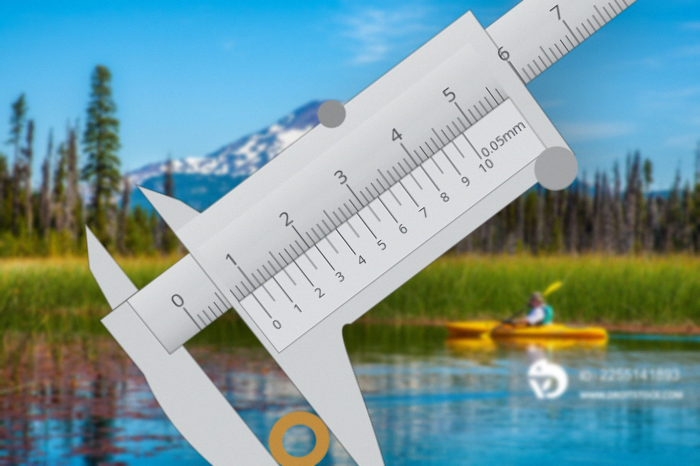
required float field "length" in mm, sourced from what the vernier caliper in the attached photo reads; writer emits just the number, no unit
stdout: 9.2
